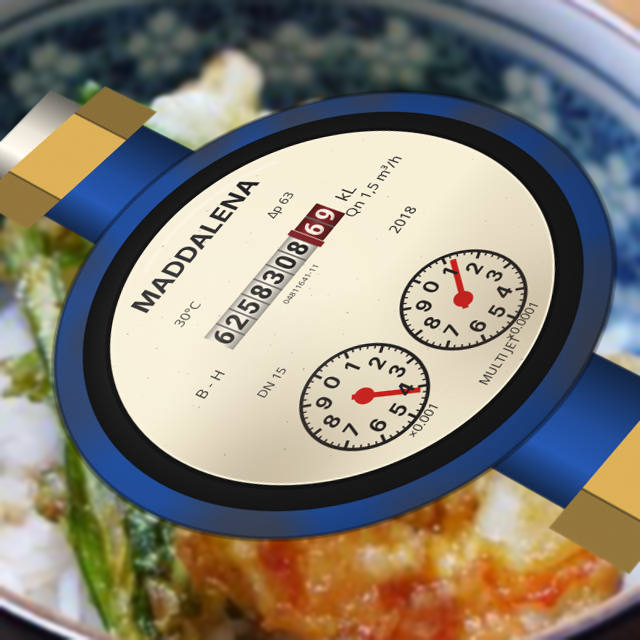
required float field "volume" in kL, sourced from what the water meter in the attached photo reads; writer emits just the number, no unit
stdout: 6258308.6941
